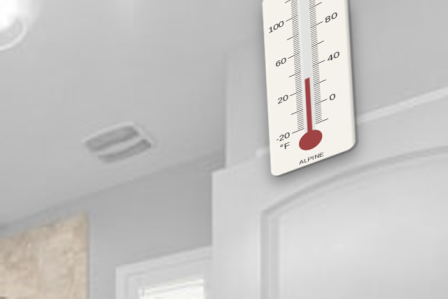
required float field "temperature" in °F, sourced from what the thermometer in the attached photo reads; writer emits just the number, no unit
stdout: 30
